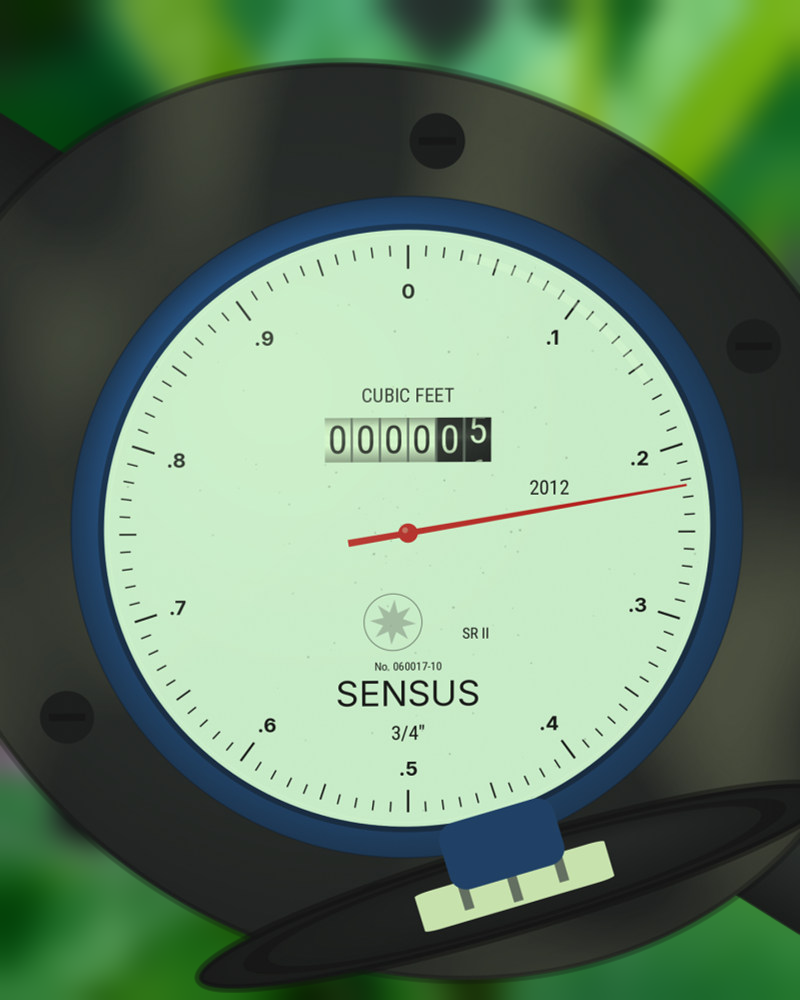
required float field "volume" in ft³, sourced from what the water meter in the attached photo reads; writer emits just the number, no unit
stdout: 5.22
